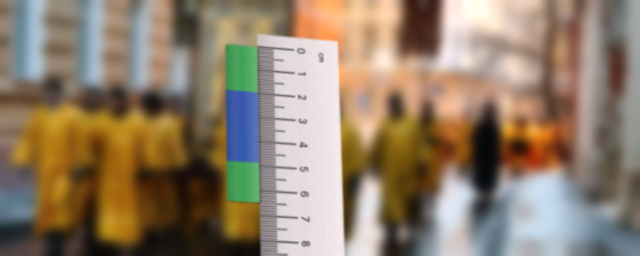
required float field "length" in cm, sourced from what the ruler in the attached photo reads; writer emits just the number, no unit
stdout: 6.5
